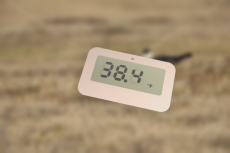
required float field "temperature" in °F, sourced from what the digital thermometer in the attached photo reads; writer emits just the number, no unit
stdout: 38.4
